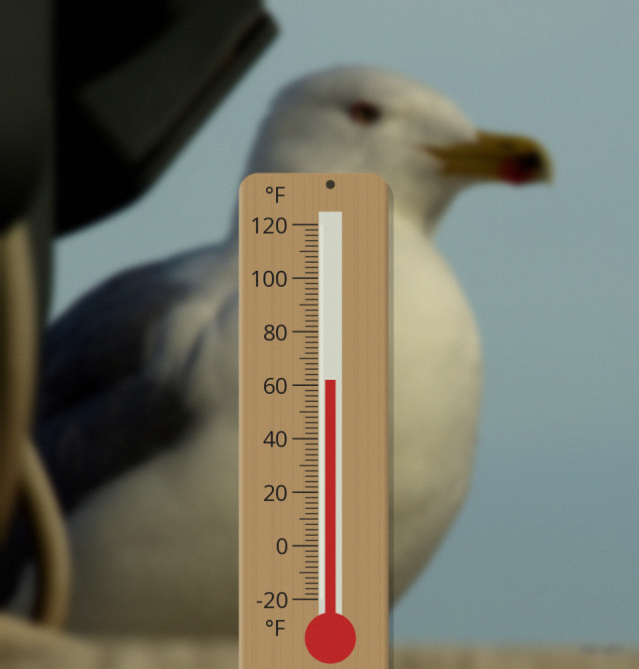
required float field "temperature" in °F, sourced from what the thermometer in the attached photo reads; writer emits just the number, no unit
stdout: 62
